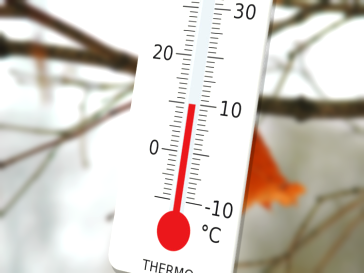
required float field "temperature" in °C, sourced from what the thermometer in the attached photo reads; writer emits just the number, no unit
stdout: 10
